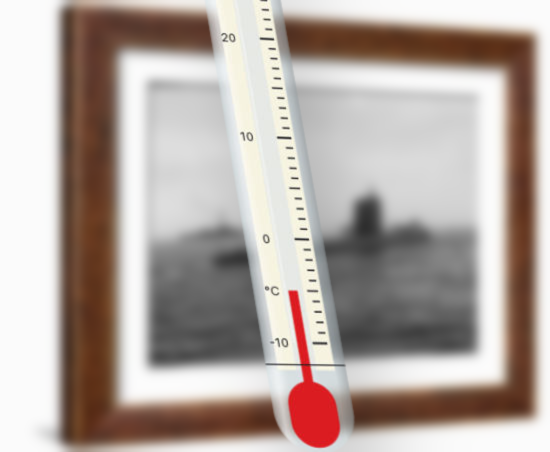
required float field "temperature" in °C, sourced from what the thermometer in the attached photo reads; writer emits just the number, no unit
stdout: -5
